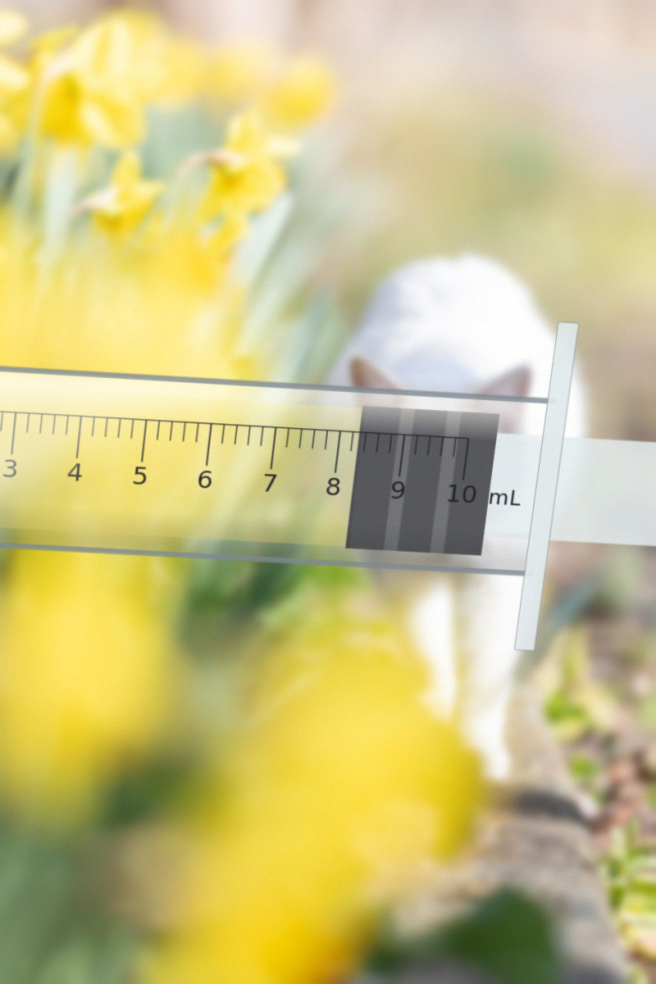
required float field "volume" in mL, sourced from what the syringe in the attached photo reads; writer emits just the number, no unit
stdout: 8.3
